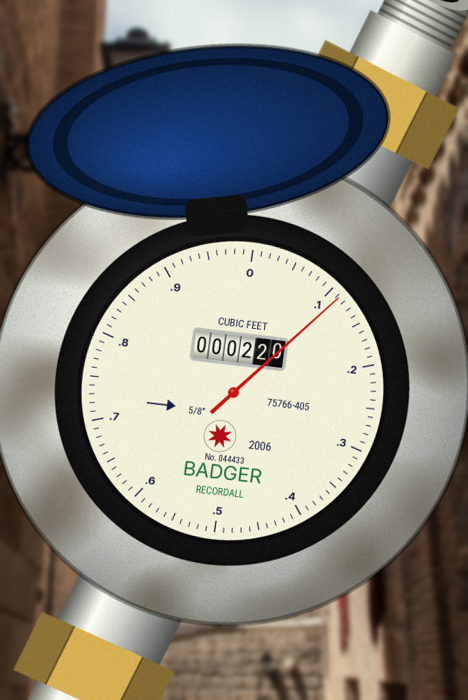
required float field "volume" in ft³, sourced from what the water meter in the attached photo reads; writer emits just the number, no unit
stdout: 220.11
